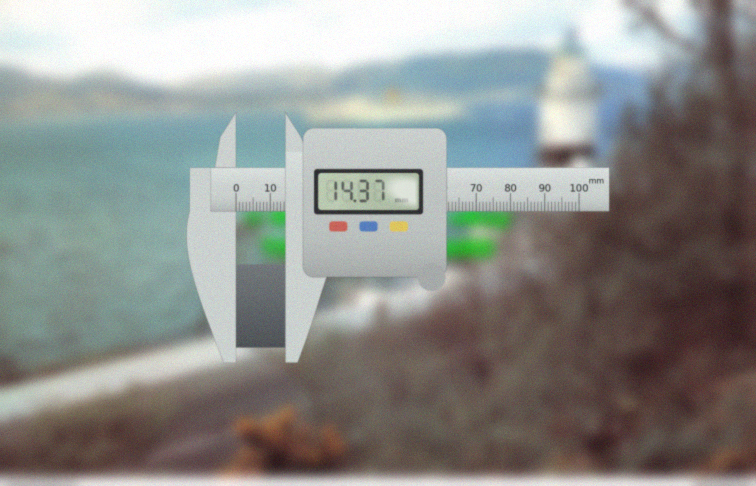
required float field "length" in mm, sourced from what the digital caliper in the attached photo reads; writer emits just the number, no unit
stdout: 14.37
